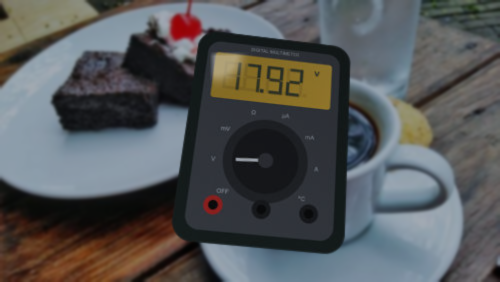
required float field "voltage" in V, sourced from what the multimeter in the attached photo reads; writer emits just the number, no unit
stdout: 17.92
